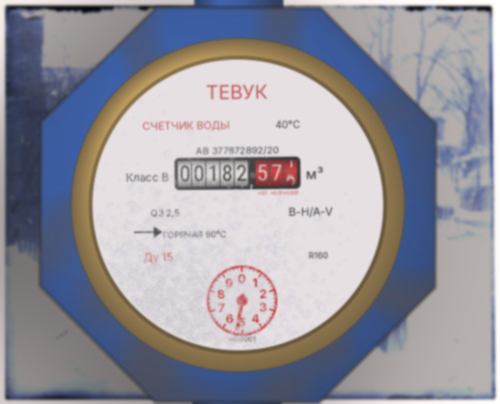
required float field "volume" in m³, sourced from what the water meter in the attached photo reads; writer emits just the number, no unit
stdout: 182.5715
